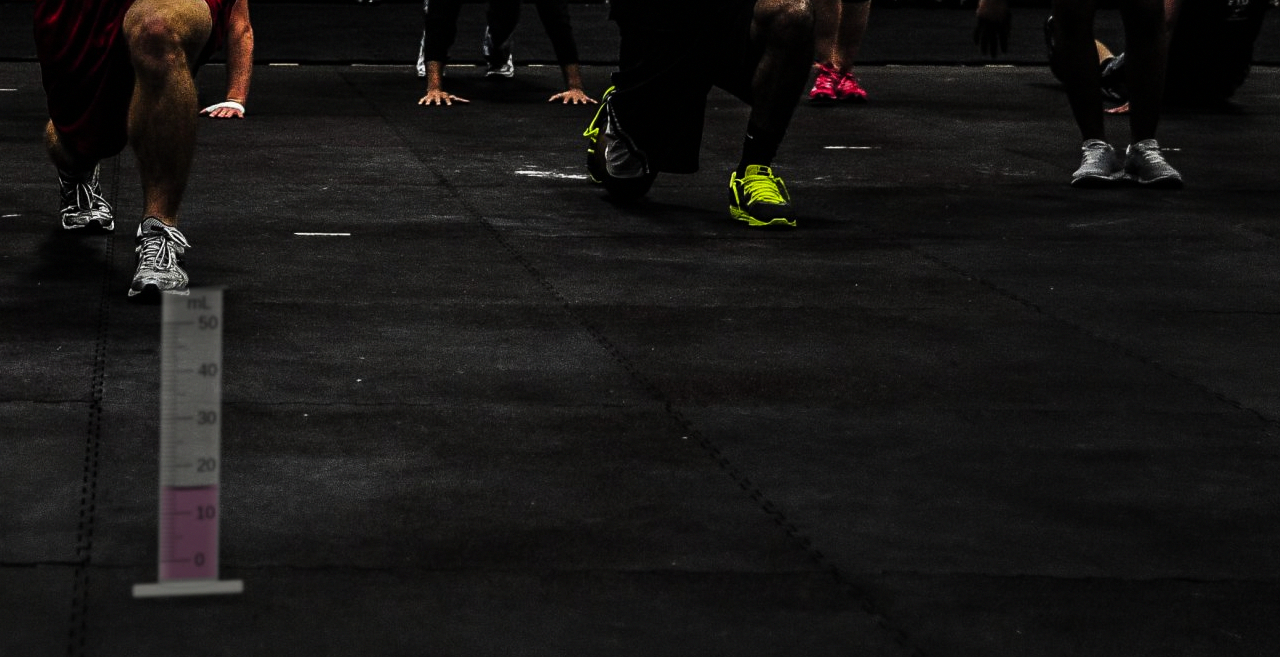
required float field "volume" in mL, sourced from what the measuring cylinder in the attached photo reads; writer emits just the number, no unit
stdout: 15
